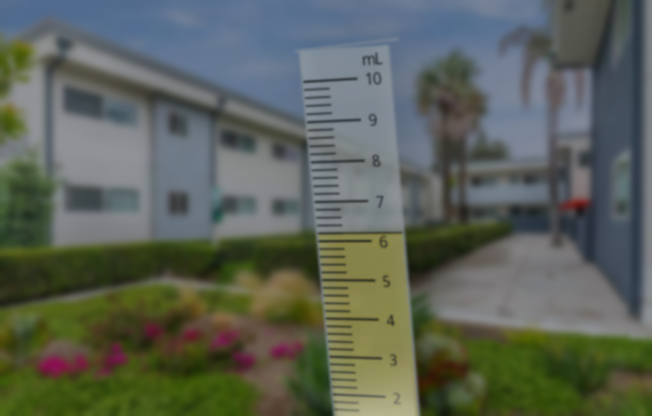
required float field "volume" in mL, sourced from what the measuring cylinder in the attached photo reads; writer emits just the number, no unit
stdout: 6.2
